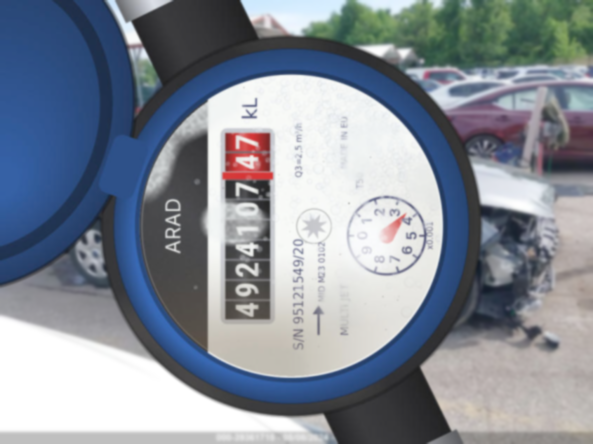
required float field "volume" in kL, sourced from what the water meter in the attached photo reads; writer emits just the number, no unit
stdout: 4924107.473
